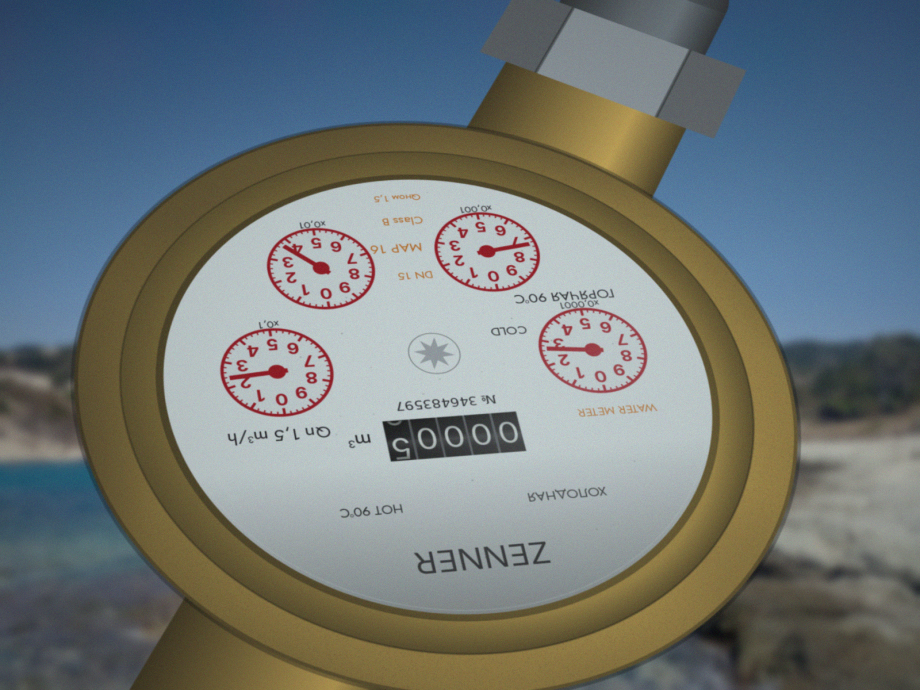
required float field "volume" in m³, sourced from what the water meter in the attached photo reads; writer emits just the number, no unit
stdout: 5.2372
